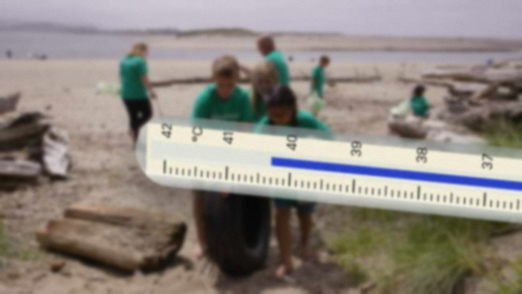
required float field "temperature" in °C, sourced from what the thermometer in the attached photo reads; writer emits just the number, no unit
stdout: 40.3
